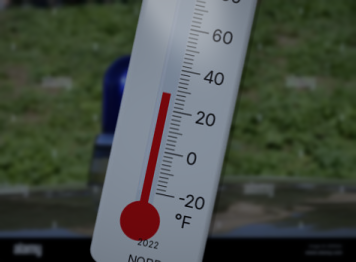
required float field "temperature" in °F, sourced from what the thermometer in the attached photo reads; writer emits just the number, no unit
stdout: 28
